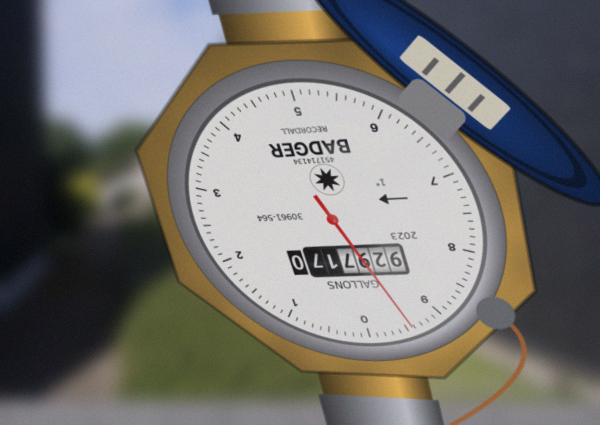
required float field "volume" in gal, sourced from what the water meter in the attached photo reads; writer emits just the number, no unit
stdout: 9297169.4
